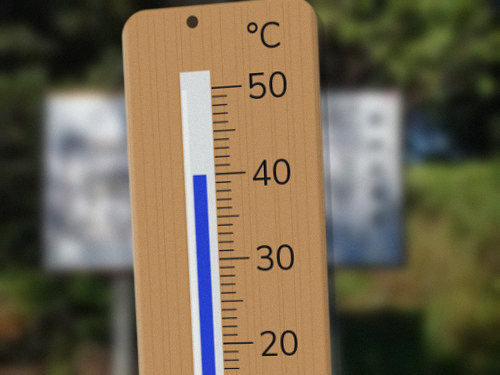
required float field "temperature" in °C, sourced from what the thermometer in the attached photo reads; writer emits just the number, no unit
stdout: 40
